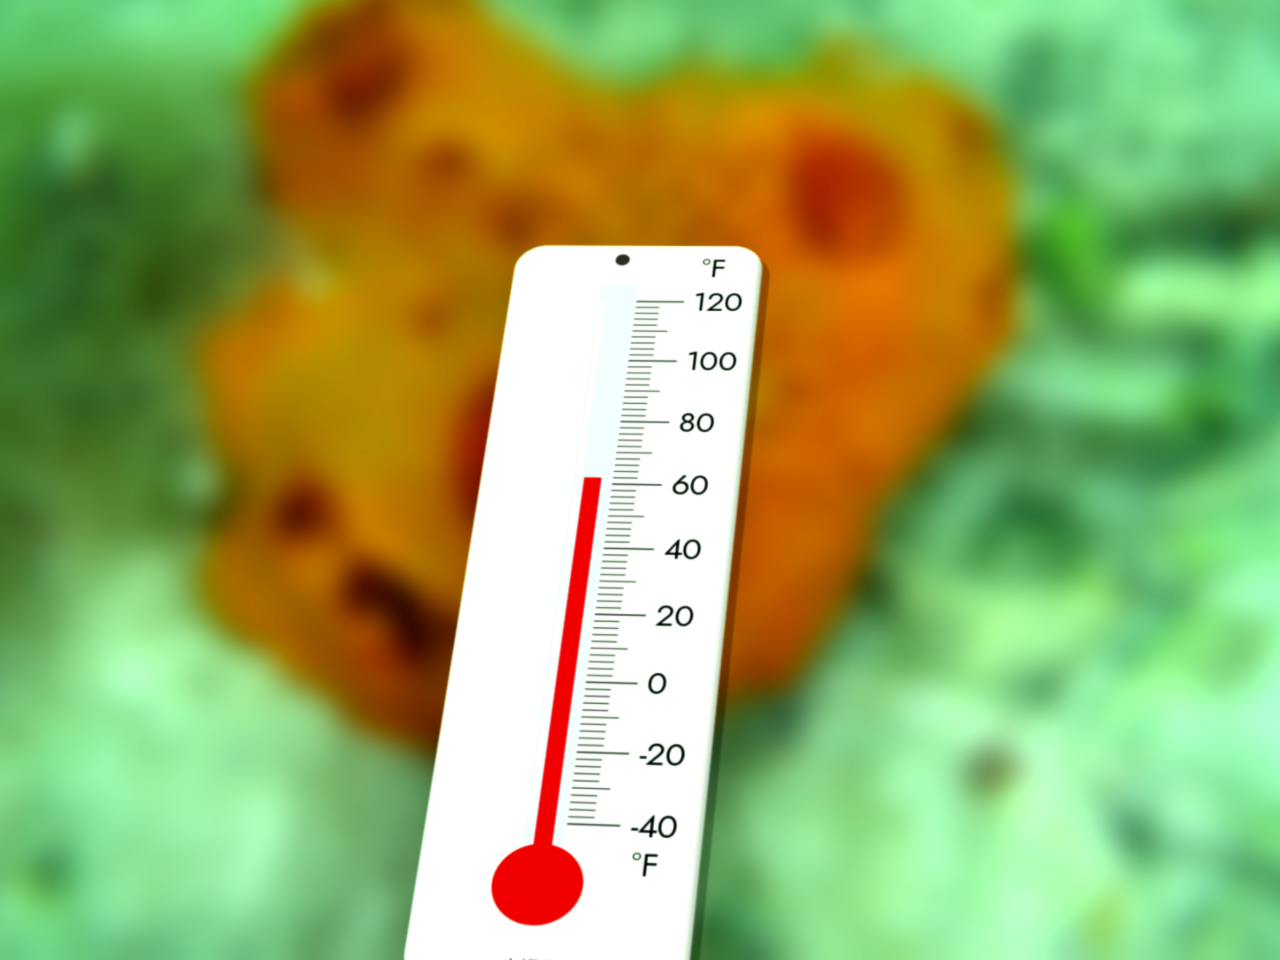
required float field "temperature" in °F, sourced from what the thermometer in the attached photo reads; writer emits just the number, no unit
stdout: 62
